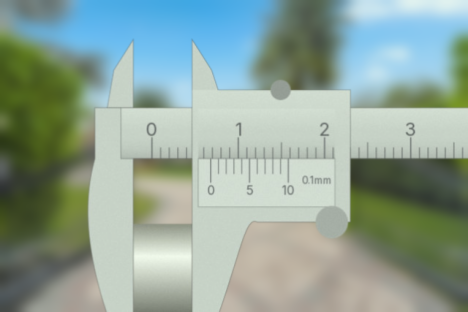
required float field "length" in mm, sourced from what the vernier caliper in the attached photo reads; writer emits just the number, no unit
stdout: 6.8
